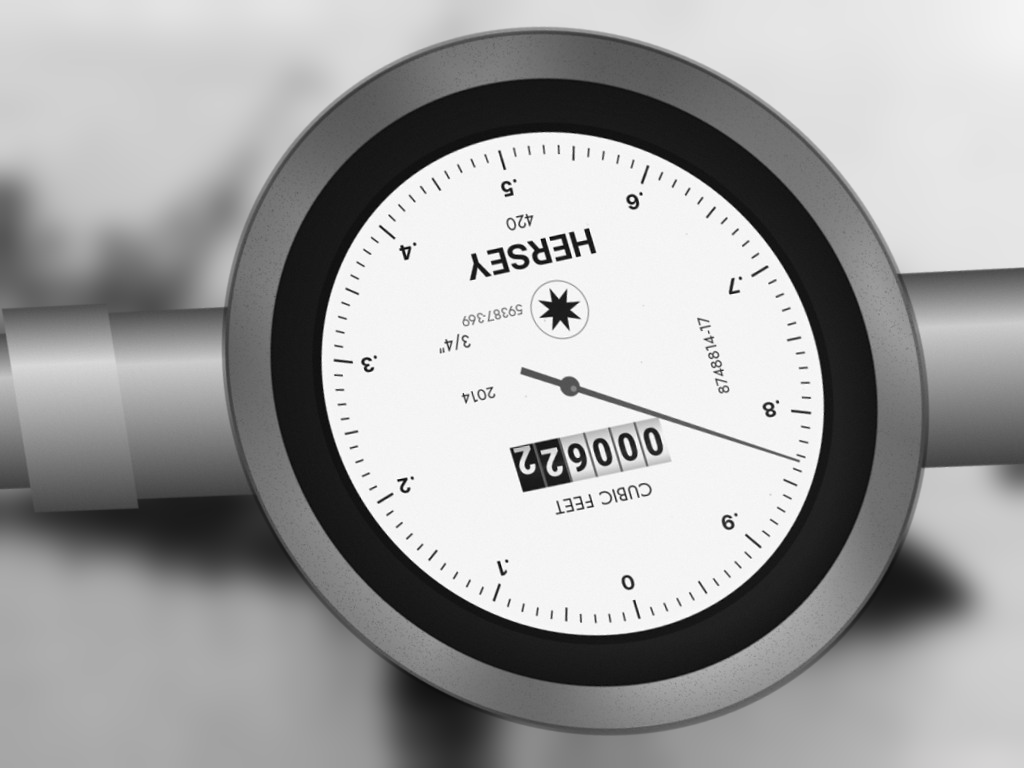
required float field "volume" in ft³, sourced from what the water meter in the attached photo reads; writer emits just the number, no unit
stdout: 621.83
